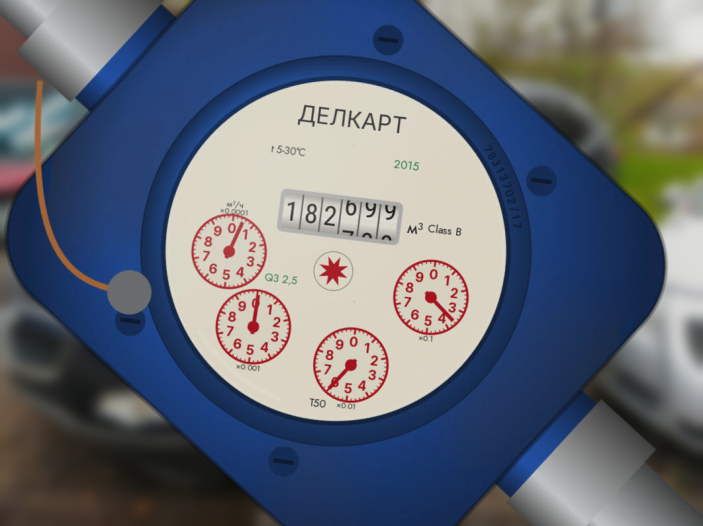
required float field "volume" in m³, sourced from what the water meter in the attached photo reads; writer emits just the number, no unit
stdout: 182699.3600
